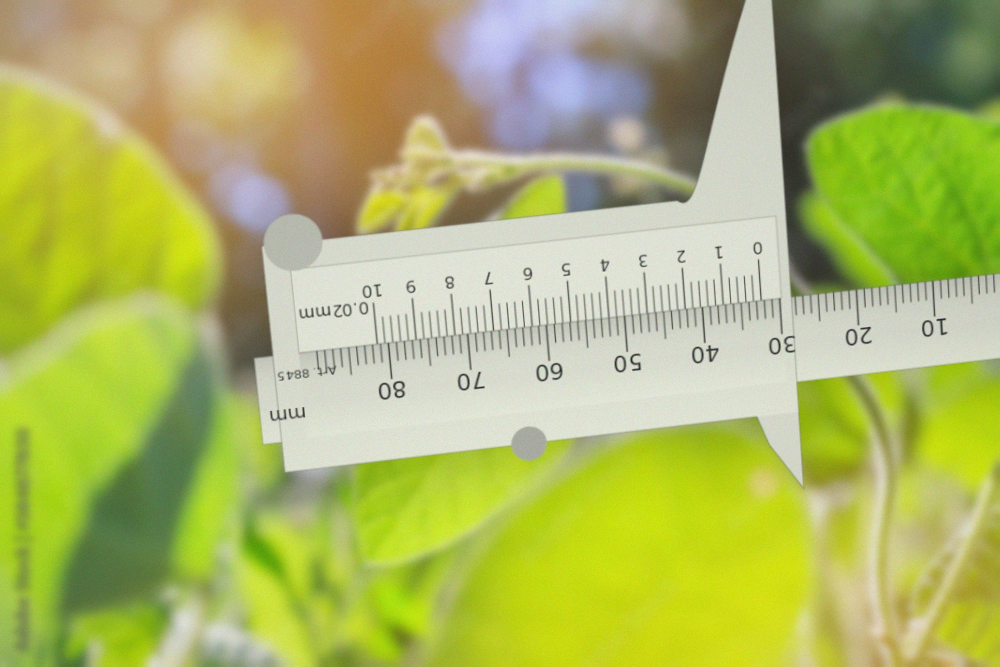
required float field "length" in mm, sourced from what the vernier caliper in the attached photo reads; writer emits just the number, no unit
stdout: 32.4
